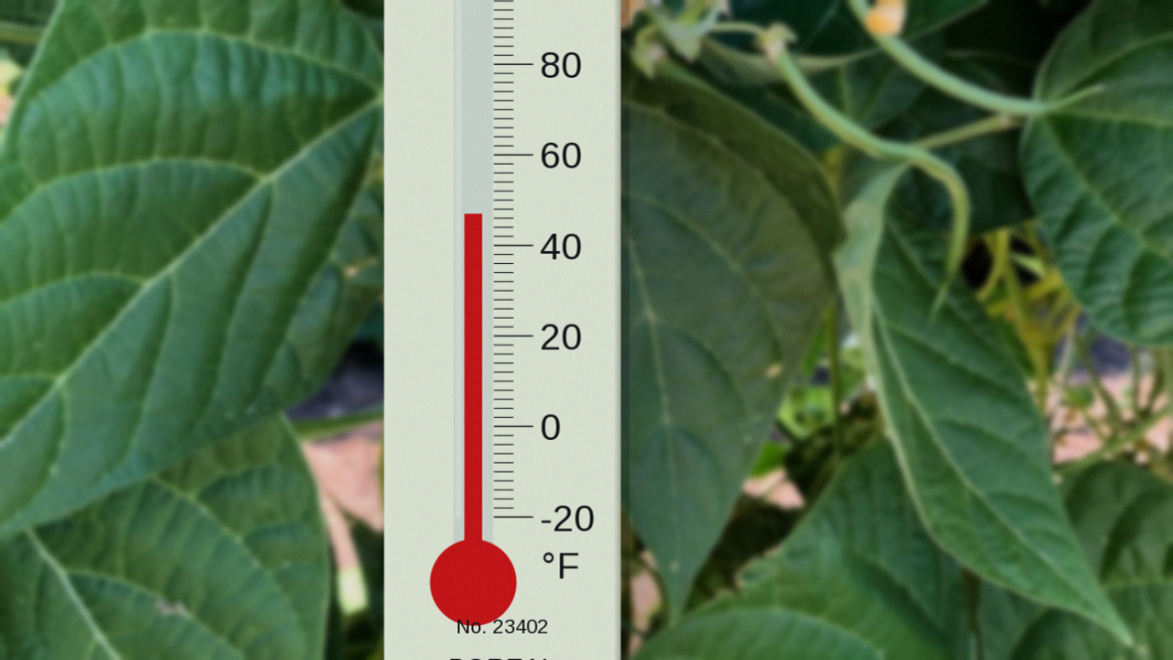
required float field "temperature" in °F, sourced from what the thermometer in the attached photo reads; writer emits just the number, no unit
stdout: 47
